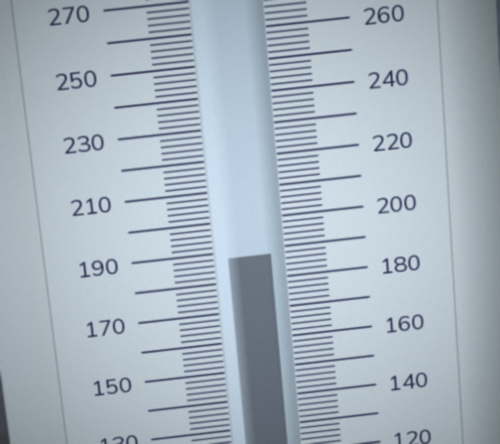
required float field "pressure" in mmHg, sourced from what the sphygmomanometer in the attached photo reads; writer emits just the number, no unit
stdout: 188
